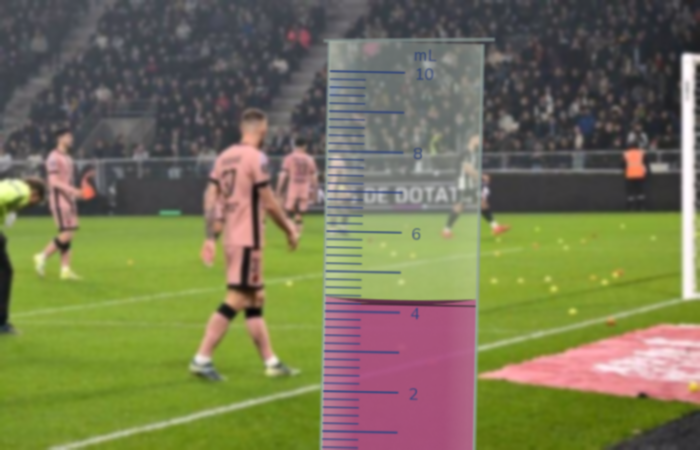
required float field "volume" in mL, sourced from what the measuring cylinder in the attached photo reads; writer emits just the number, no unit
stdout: 4.2
